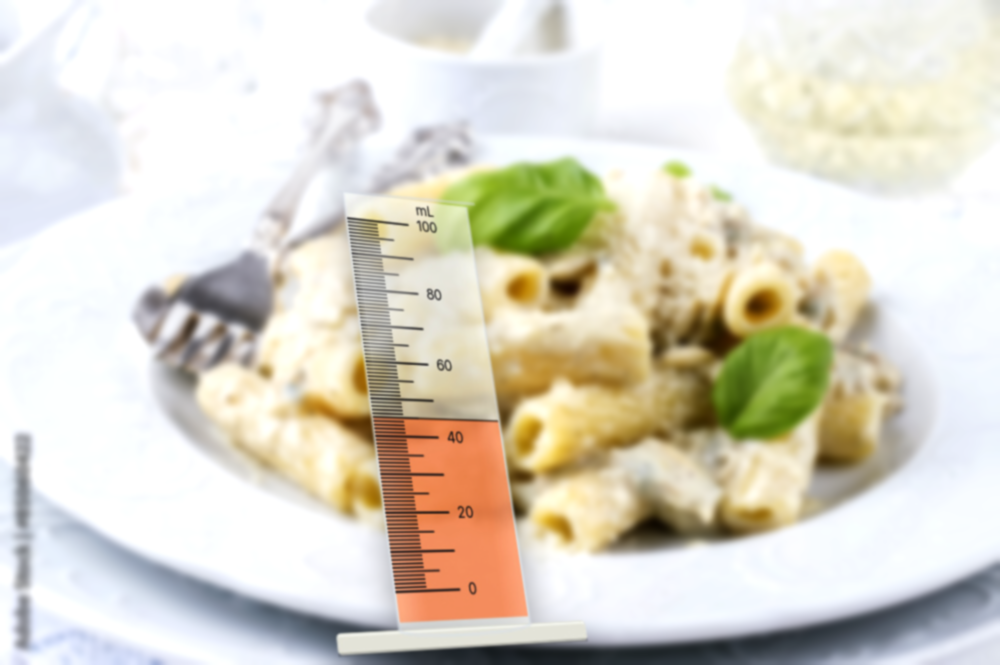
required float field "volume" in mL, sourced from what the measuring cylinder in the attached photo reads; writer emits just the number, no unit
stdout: 45
